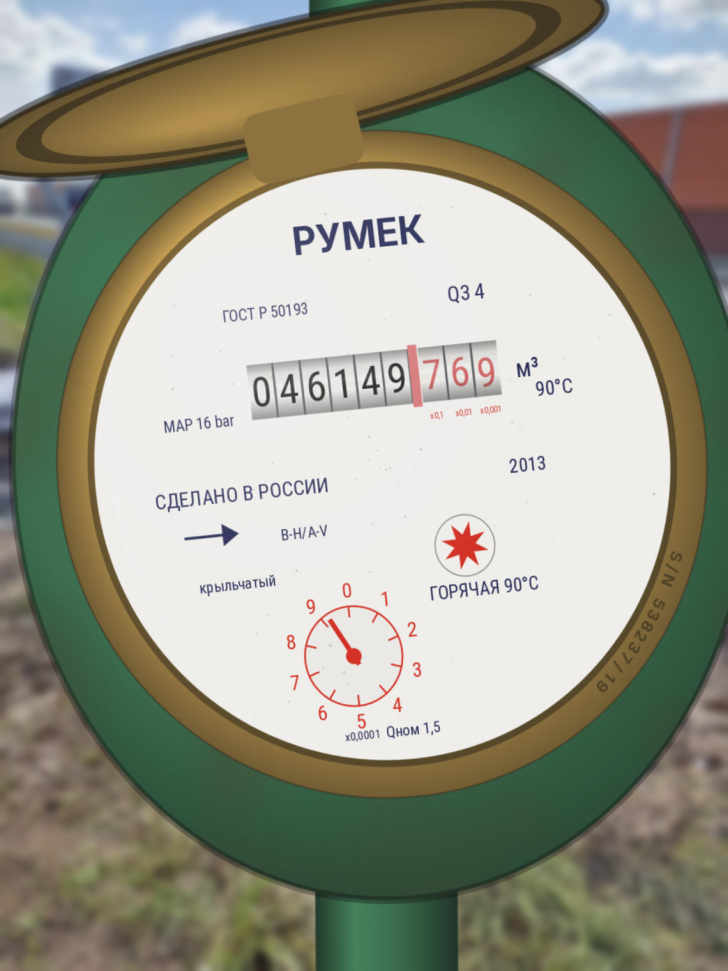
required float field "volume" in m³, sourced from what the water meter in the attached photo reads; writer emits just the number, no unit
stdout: 46149.7689
